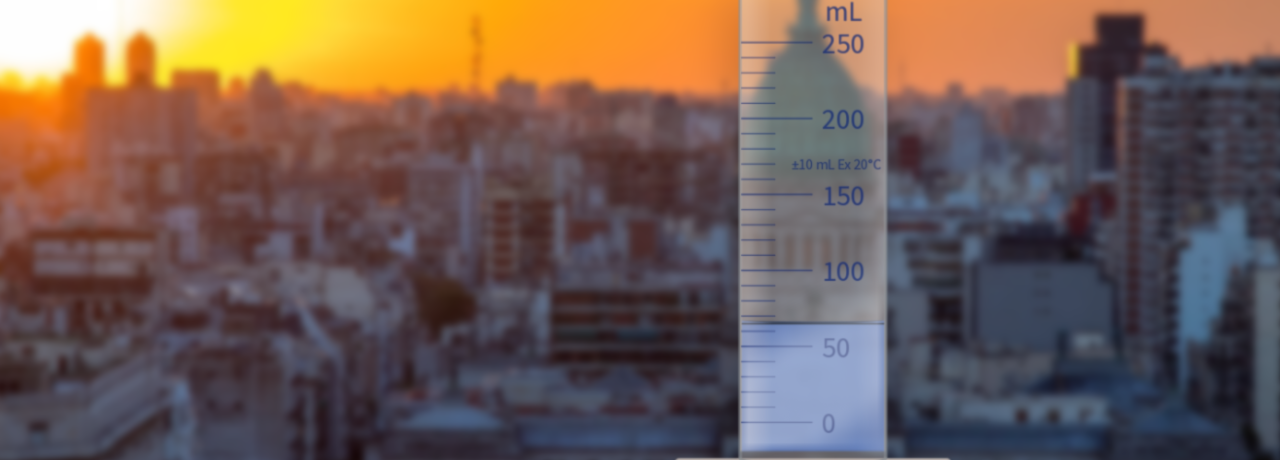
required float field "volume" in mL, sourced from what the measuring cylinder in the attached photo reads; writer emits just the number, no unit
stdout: 65
